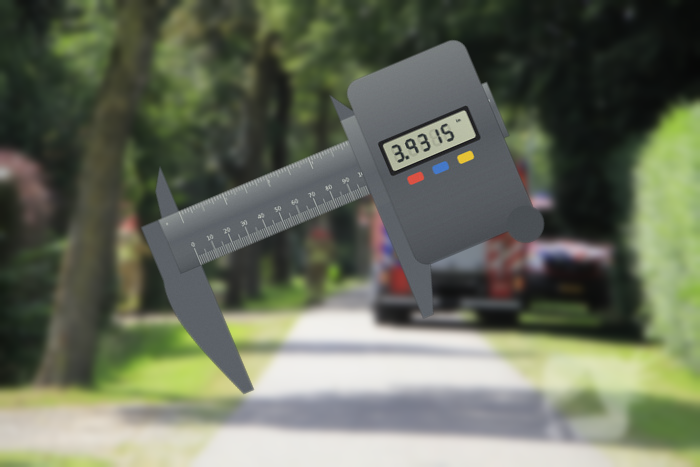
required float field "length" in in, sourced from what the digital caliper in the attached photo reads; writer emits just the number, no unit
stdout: 3.9315
